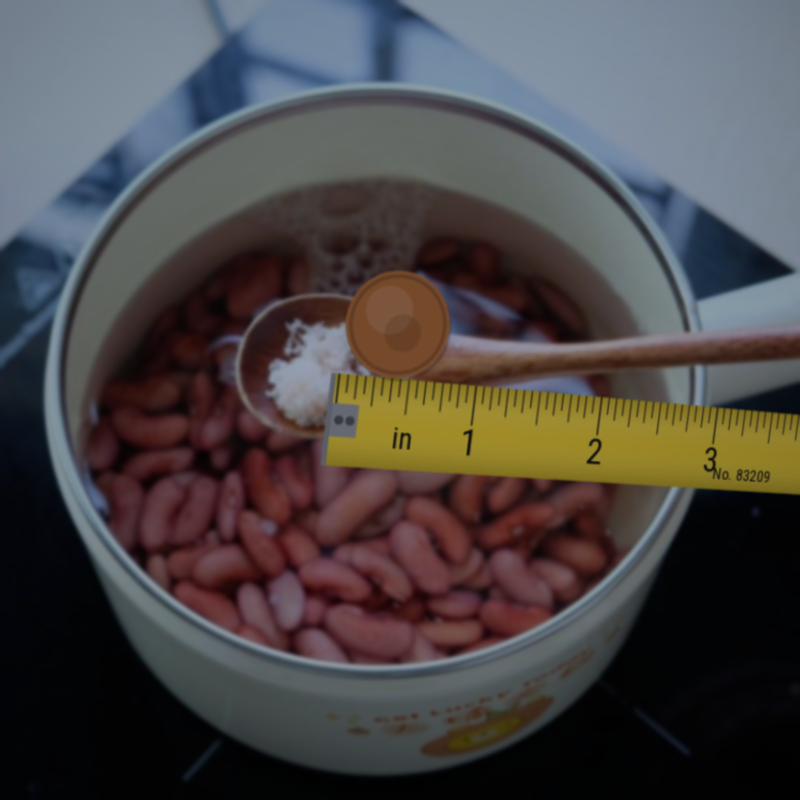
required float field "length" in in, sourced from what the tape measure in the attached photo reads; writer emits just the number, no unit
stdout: 0.75
